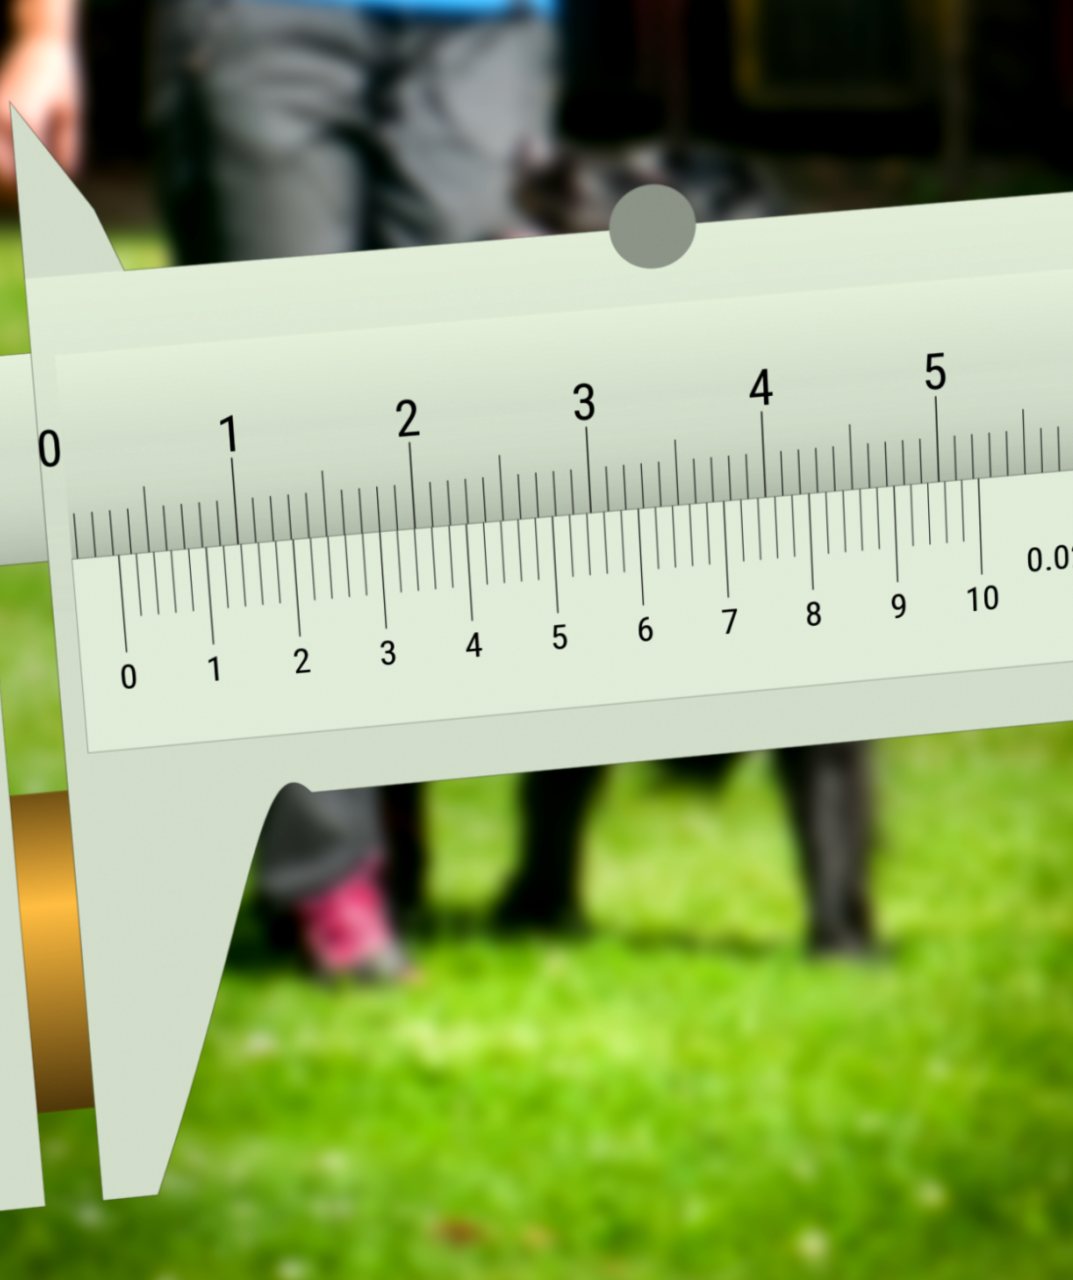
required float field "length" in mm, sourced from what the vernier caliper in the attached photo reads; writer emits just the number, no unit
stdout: 3.3
